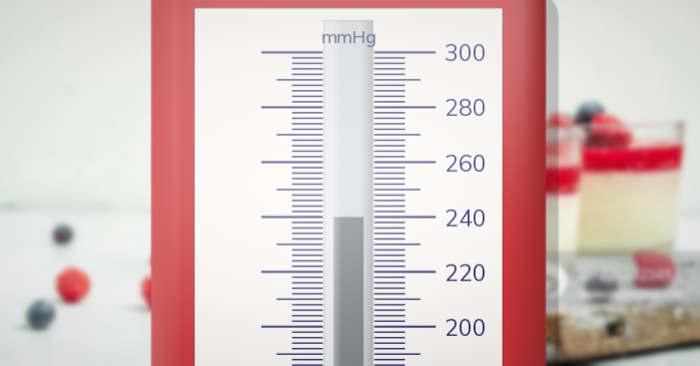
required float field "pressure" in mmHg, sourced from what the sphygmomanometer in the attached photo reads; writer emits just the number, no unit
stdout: 240
